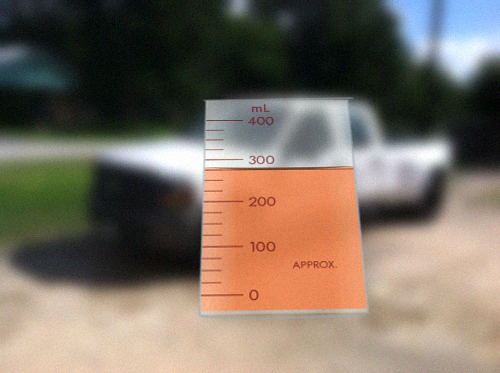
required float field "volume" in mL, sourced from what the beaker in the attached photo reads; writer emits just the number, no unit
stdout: 275
